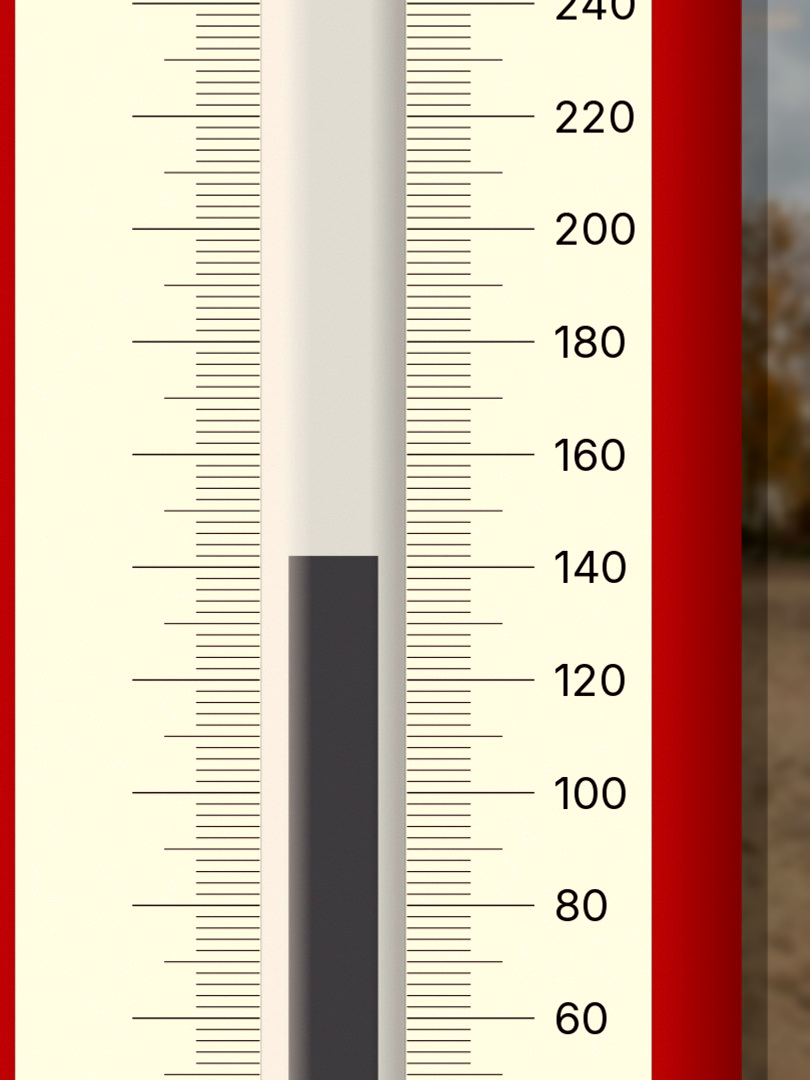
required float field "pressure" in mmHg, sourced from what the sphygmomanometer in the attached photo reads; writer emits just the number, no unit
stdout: 142
